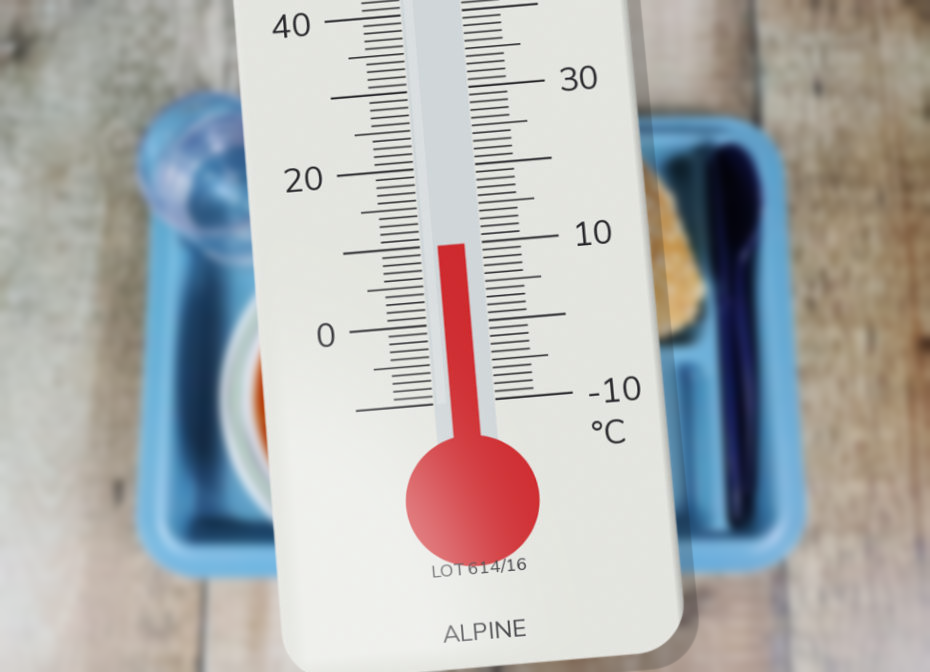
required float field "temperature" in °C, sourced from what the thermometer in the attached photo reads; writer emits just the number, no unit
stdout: 10
